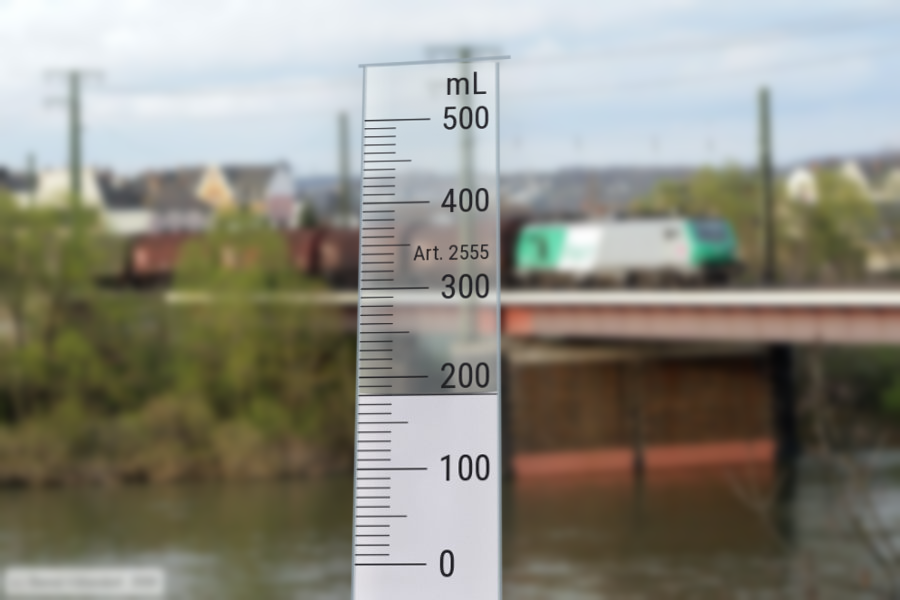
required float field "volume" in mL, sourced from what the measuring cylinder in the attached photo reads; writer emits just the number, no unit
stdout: 180
